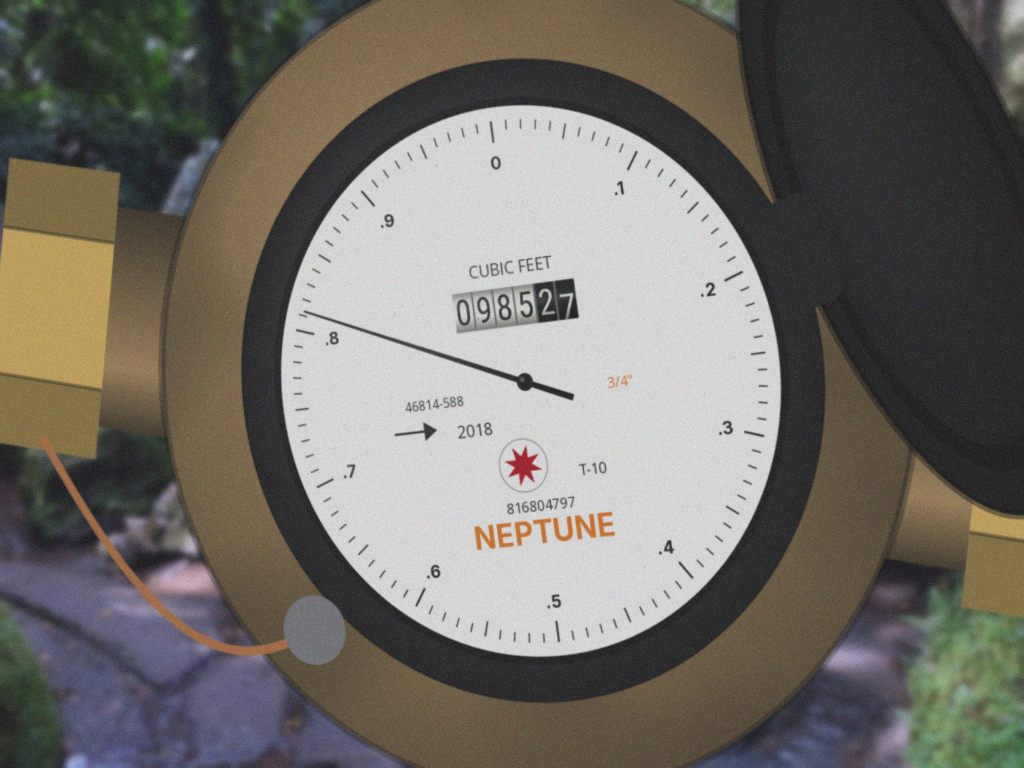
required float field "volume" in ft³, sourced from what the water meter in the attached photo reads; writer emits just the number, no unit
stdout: 98526.81
